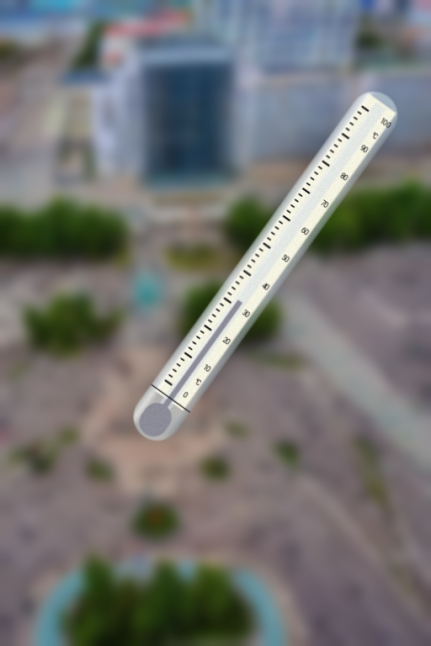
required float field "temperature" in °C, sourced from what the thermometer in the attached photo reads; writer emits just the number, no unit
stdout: 32
